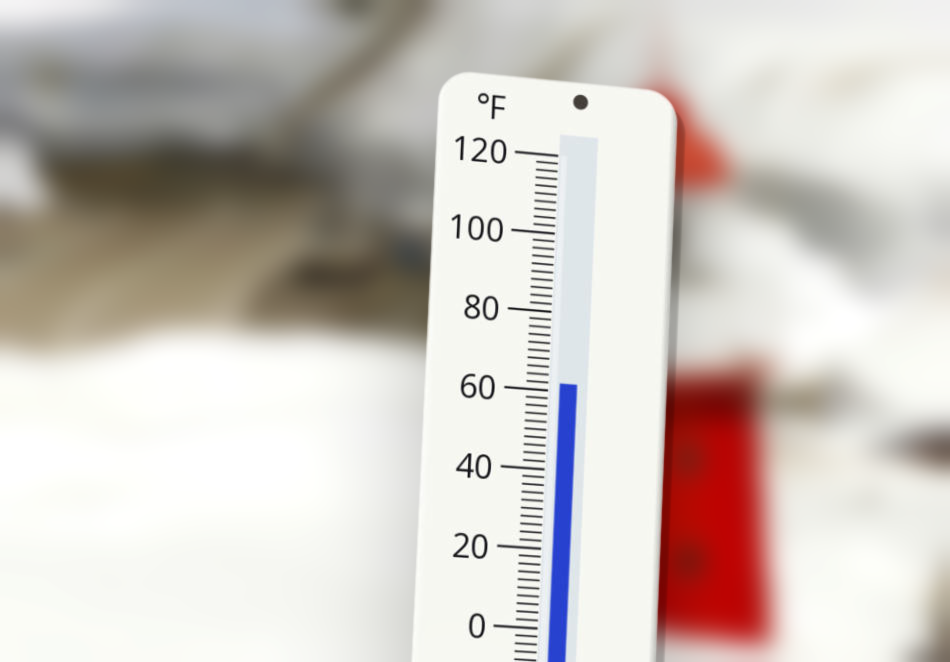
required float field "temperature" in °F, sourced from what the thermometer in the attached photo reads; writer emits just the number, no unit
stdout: 62
